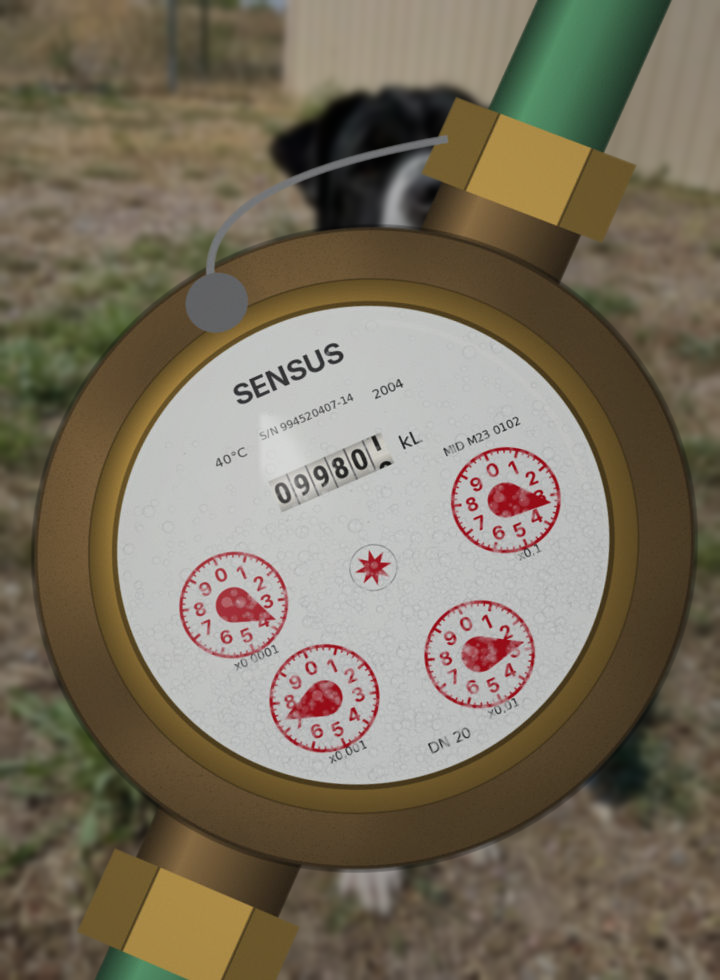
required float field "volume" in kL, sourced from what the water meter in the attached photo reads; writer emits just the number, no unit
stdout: 99801.3273
